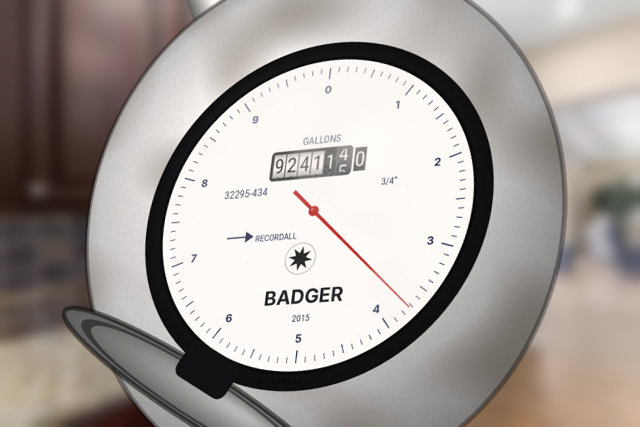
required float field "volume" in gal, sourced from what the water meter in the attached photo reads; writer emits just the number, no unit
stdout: 9241143.7
